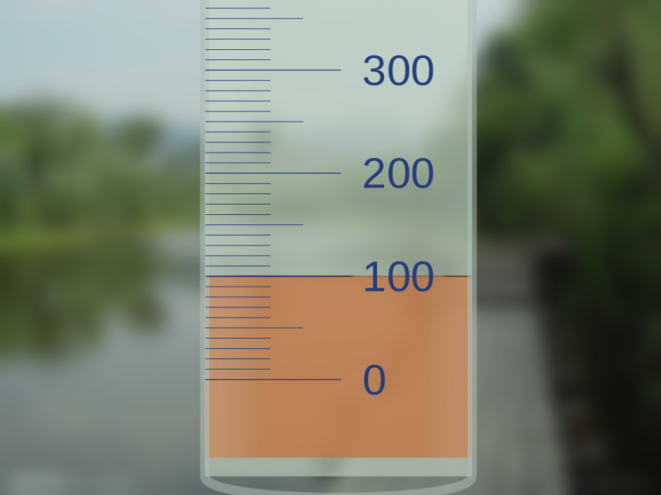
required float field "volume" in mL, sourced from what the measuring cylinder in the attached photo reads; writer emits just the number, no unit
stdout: 100
